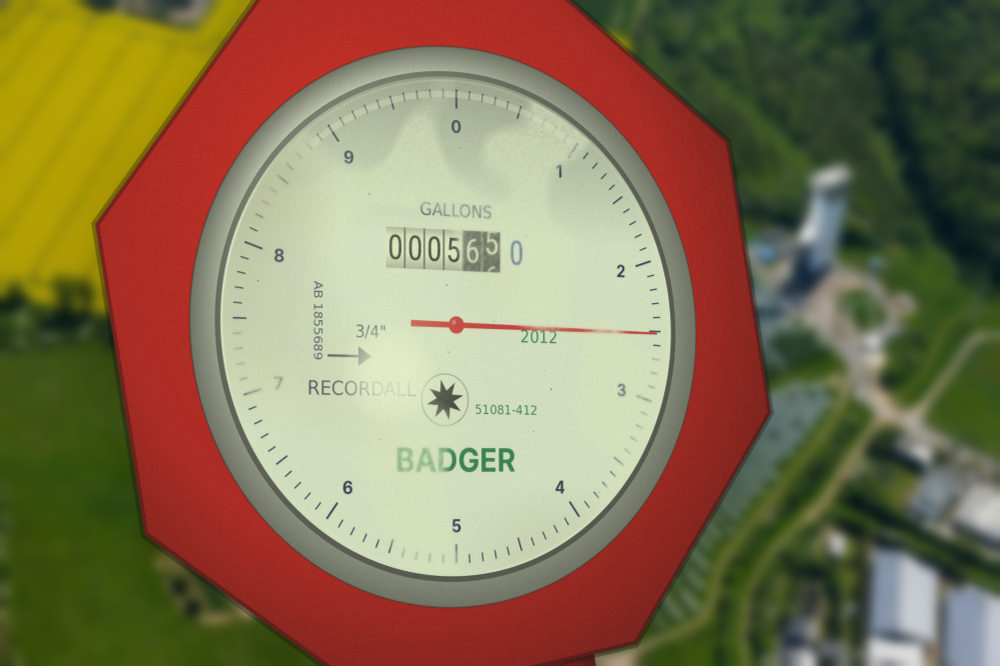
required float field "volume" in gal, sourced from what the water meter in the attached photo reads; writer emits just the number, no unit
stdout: 5652.5
